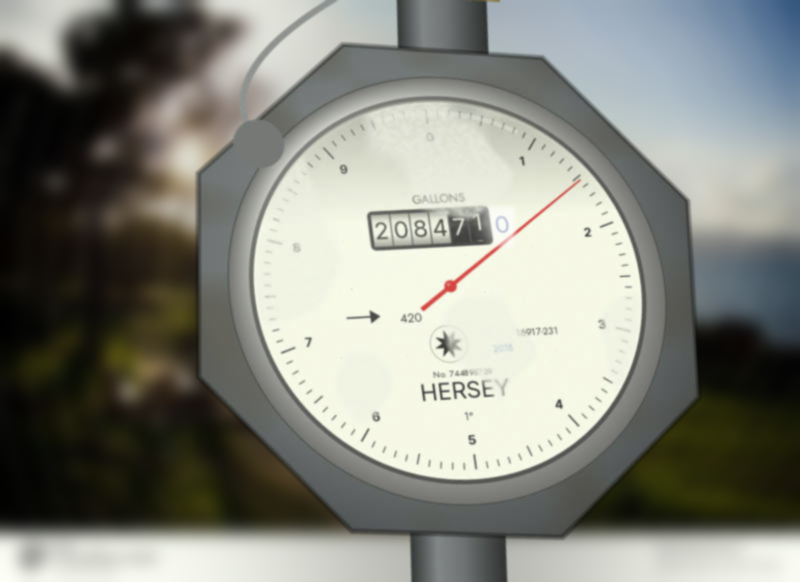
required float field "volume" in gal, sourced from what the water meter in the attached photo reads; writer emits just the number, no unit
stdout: 2084711.5
